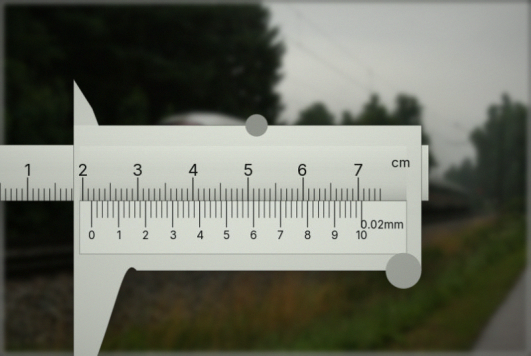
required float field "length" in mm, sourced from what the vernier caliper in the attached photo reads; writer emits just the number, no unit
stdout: 21.6
